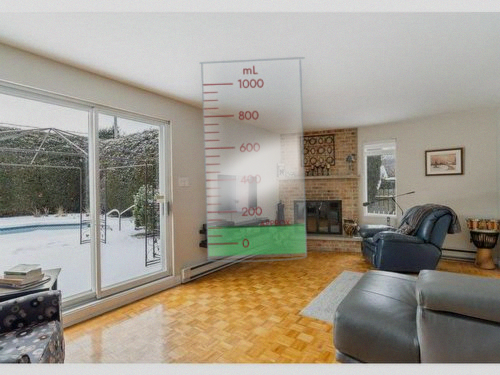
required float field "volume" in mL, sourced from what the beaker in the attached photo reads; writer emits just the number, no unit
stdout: 100
